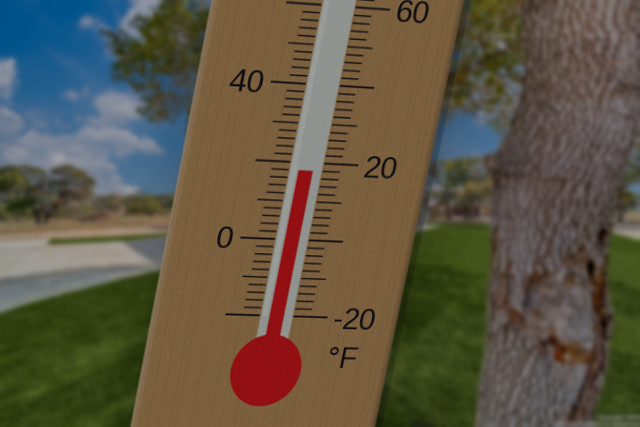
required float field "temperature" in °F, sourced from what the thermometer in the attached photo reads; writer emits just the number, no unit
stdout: 18
